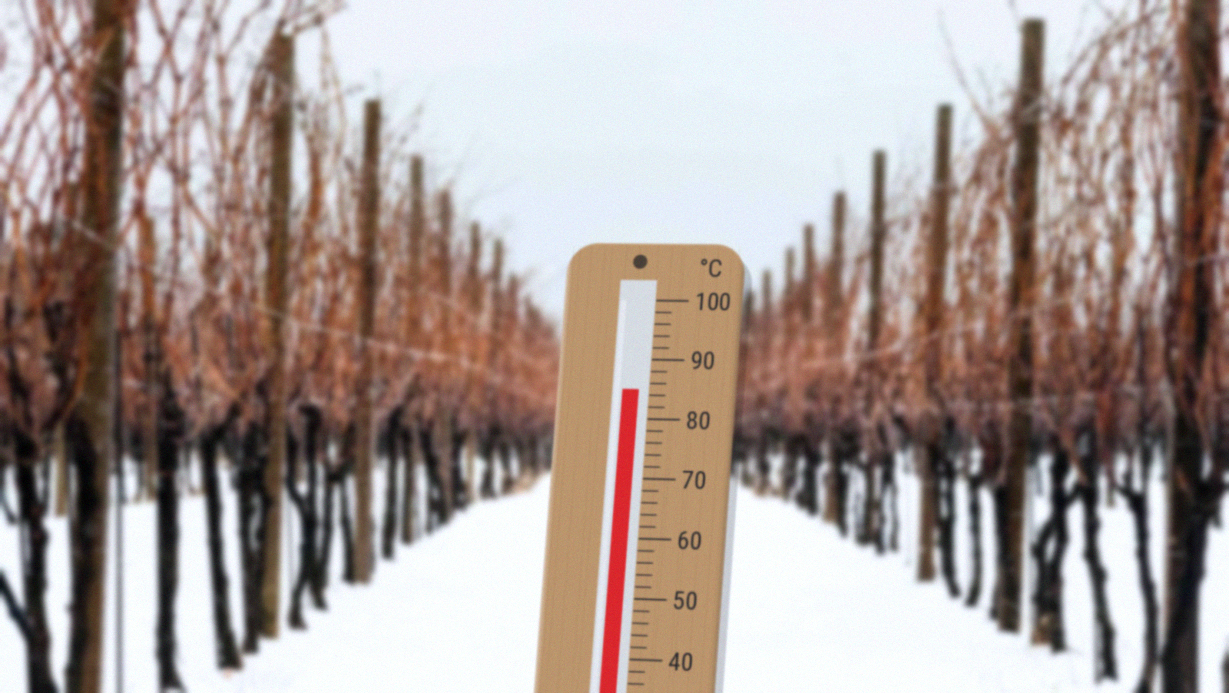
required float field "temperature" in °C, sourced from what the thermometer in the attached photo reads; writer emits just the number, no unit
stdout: 85
